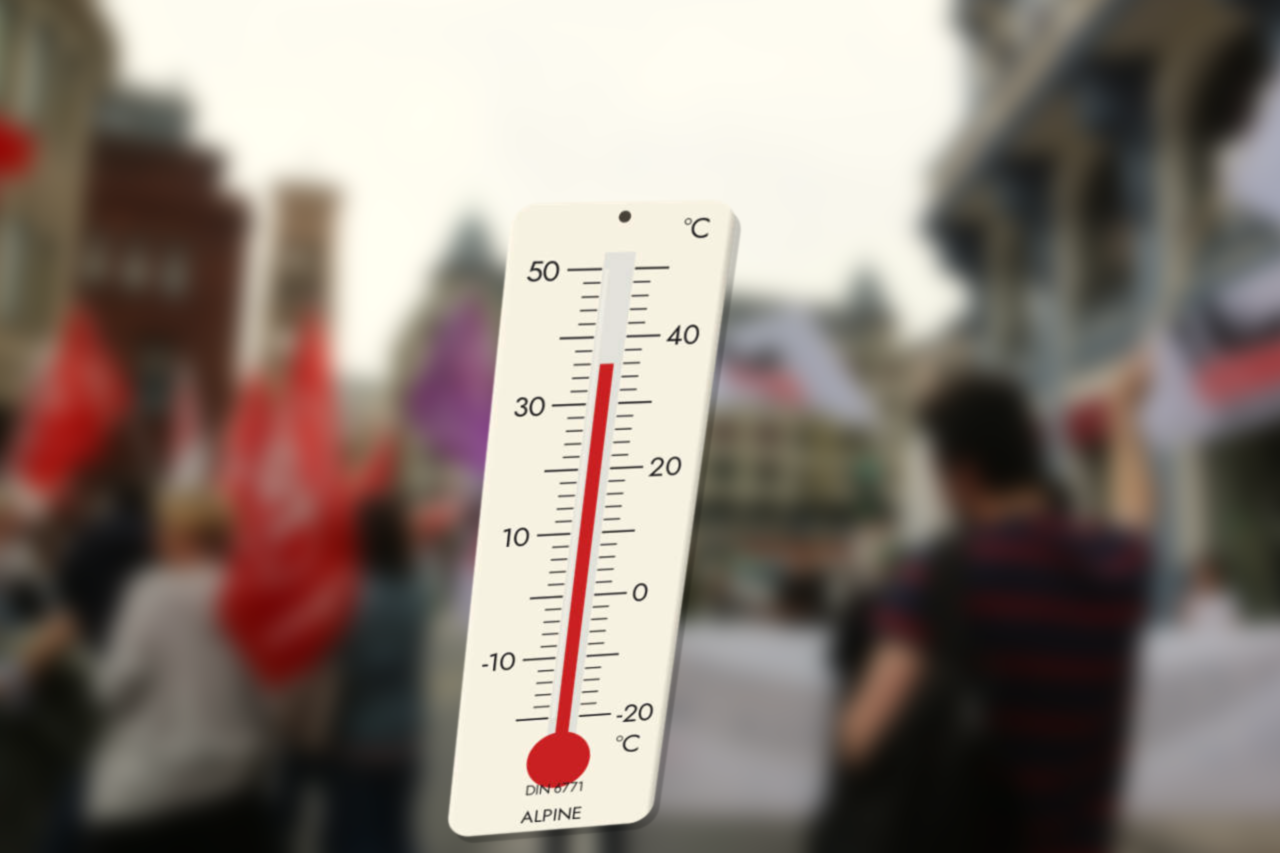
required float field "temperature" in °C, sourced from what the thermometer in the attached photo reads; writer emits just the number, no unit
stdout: 36
